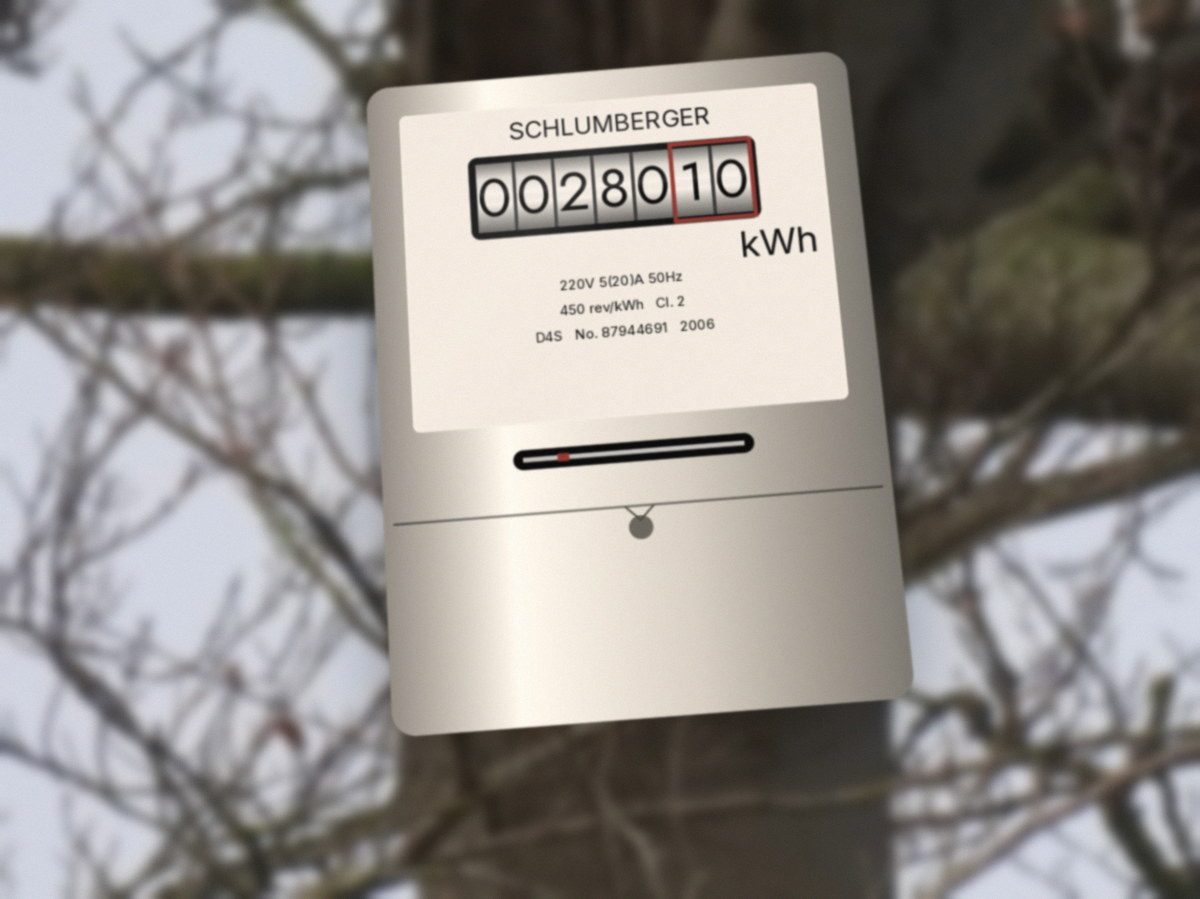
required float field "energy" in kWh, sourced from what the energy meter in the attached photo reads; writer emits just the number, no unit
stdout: 280.10
